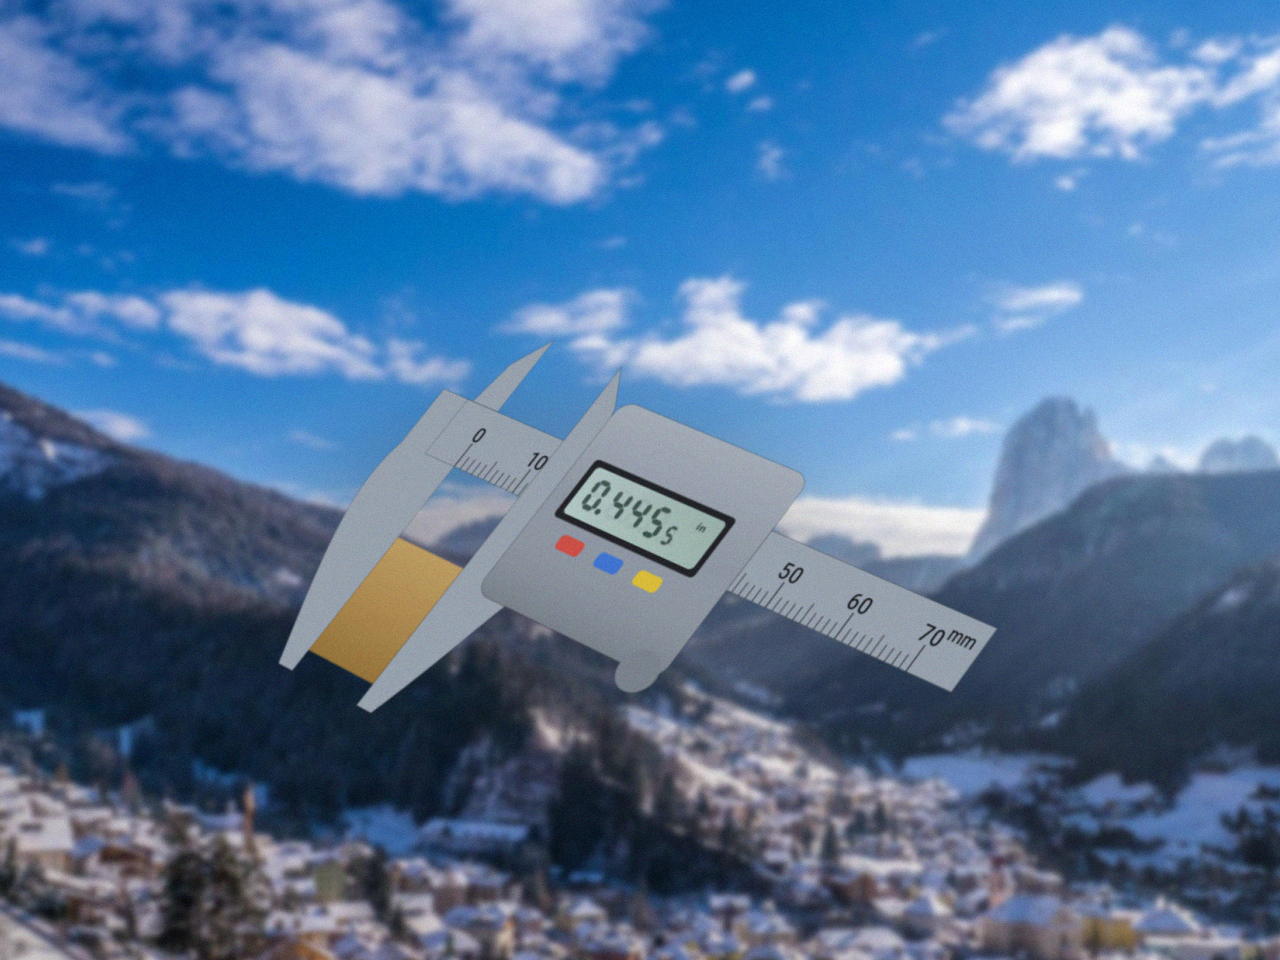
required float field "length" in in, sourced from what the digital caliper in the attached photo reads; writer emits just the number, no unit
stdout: 0.4455
